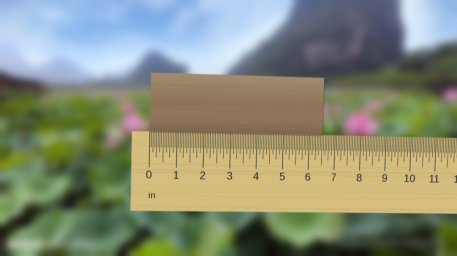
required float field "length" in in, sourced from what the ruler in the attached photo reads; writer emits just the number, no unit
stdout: 6.5
